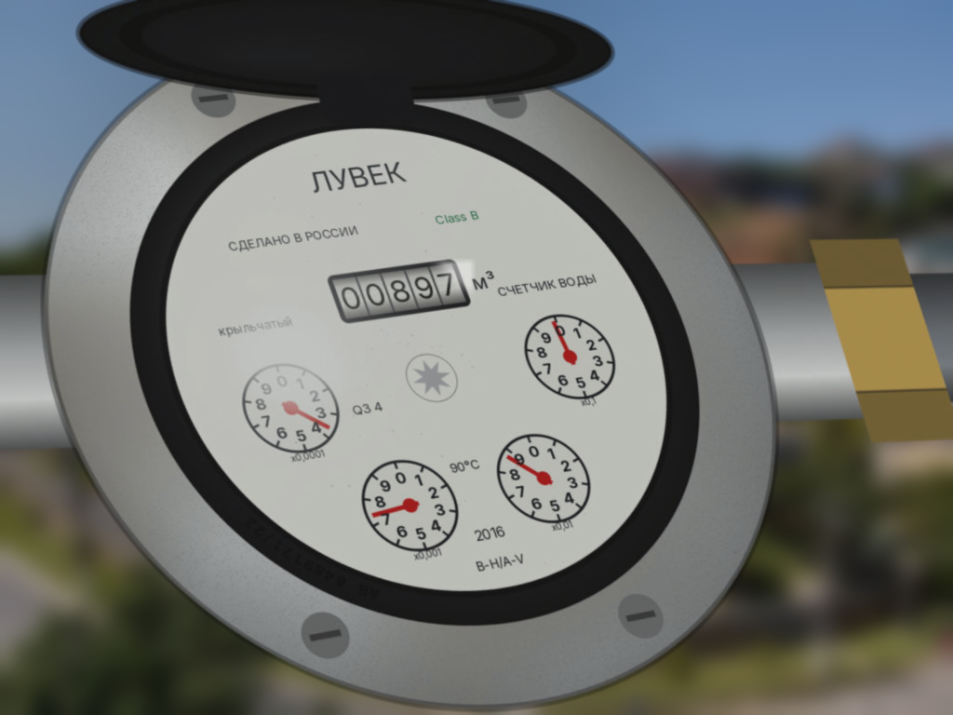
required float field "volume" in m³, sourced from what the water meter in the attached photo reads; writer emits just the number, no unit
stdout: 896.9873
